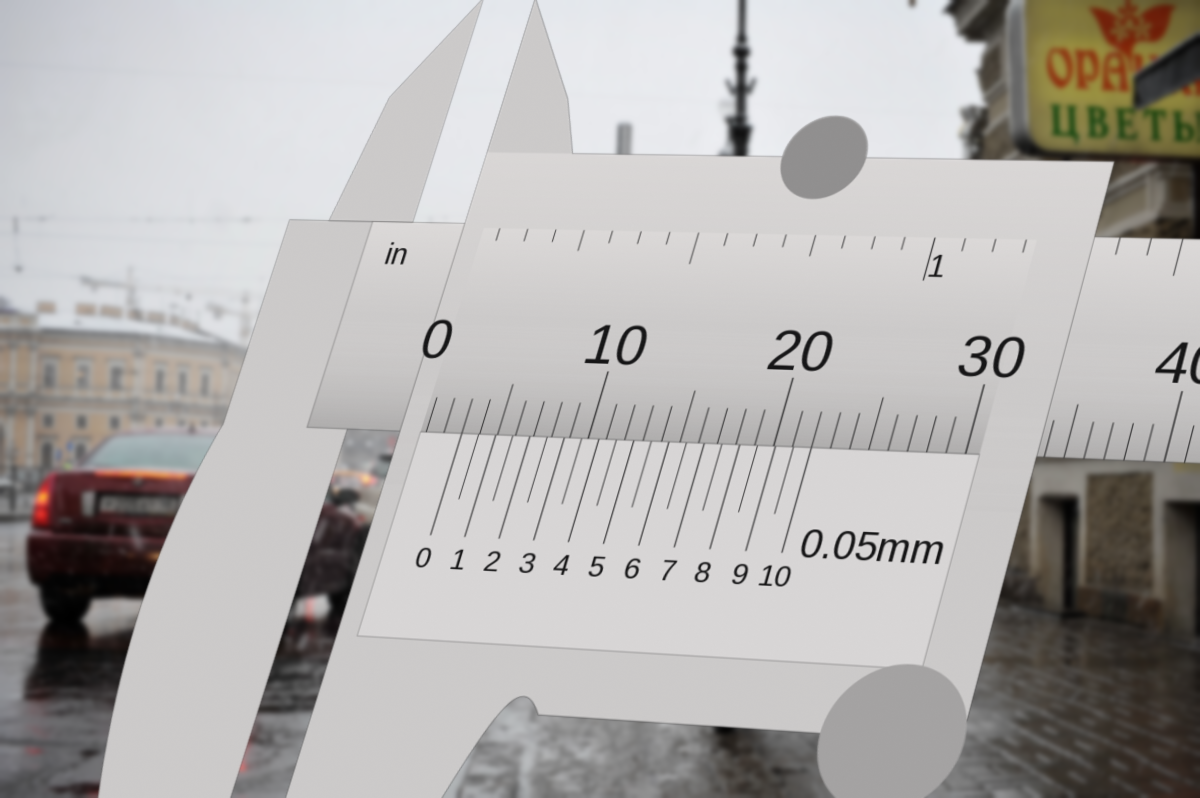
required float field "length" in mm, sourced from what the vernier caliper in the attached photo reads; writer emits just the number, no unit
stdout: 3.0
